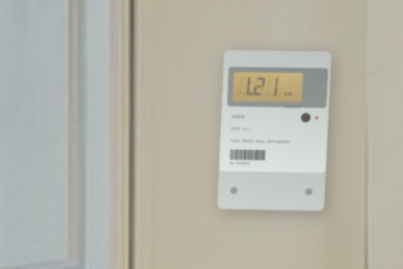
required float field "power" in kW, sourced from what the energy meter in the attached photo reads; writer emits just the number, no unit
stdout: 1.21
